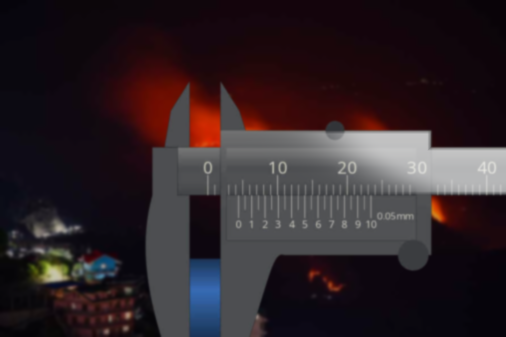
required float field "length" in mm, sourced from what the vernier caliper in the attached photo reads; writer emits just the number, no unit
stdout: 4.4
